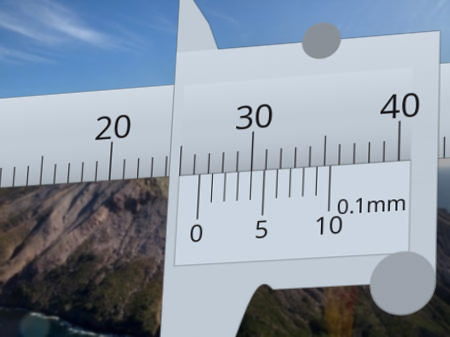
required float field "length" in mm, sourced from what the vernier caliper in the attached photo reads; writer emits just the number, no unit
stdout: 26.4
